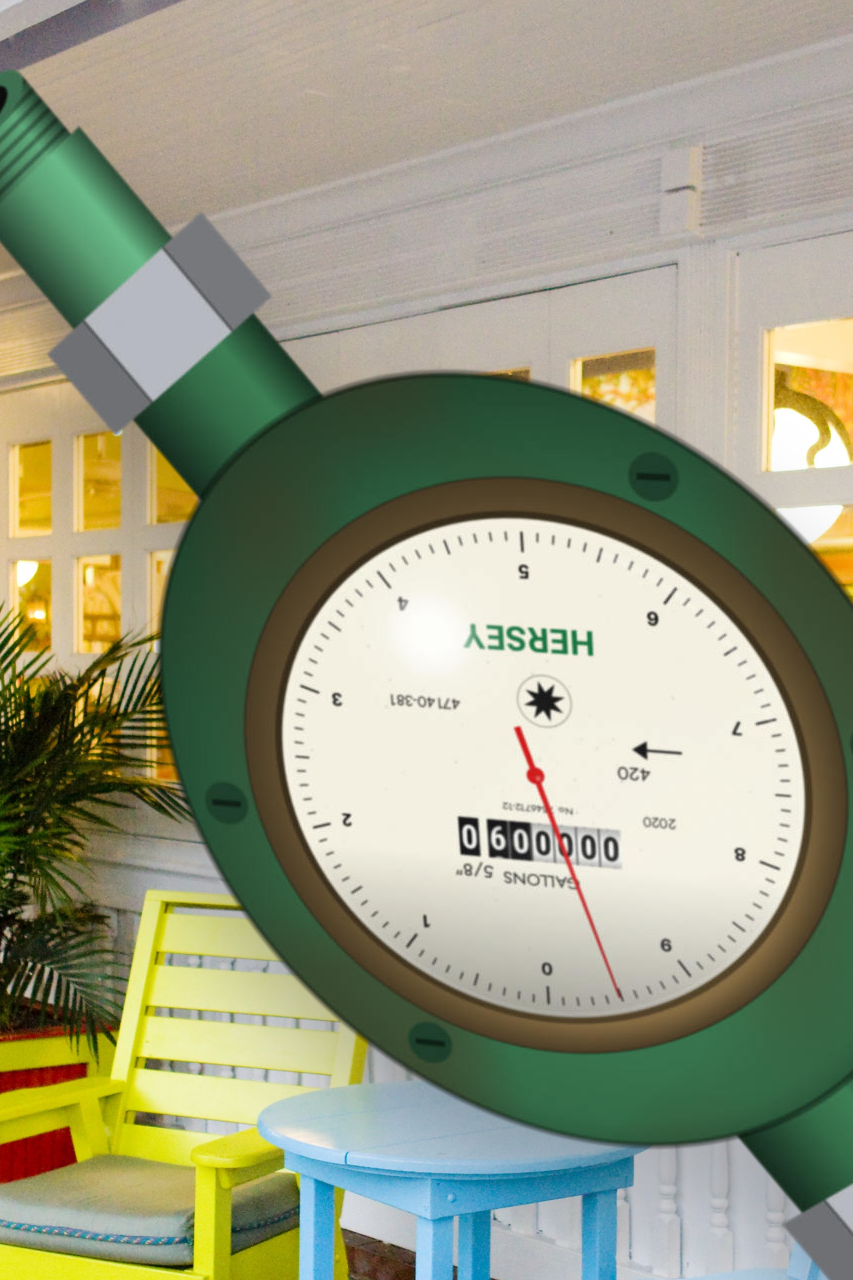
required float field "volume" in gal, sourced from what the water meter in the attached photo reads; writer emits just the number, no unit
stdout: 89.5
